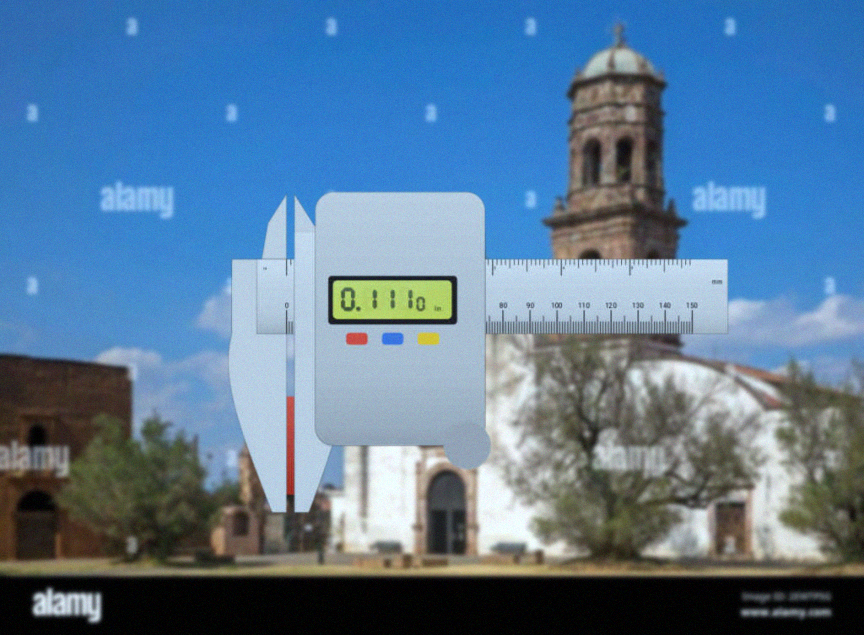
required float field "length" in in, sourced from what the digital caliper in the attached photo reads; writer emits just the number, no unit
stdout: 0.1110
